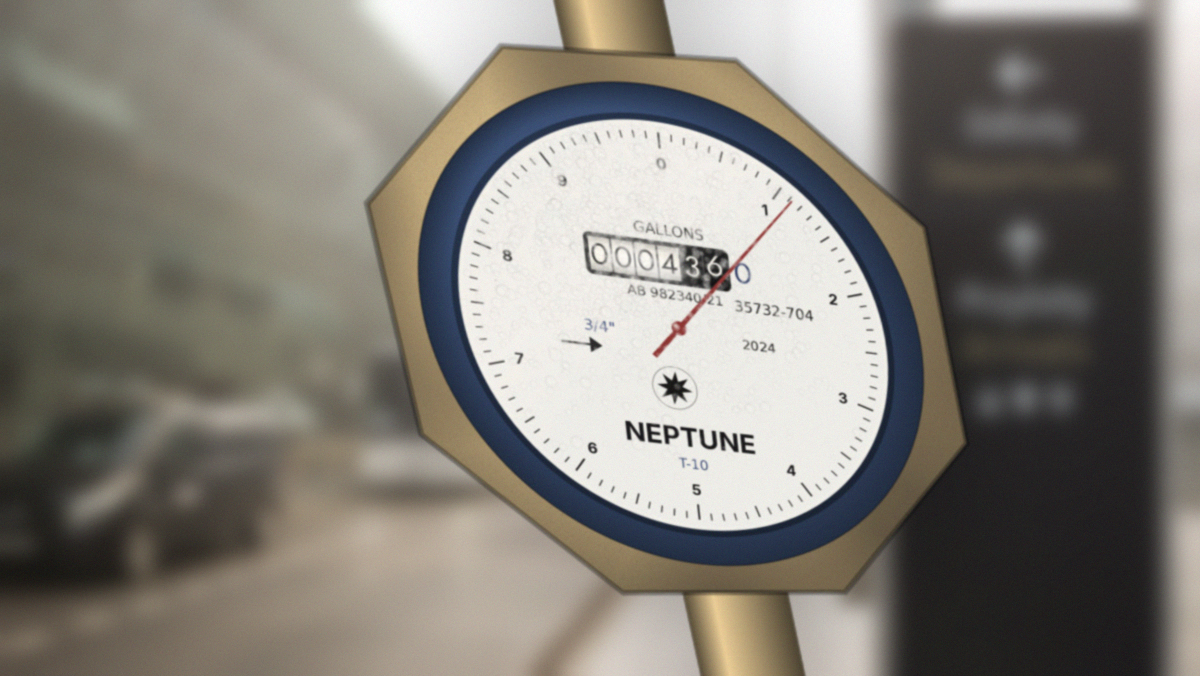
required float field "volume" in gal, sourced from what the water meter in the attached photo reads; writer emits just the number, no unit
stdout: 4361.1
